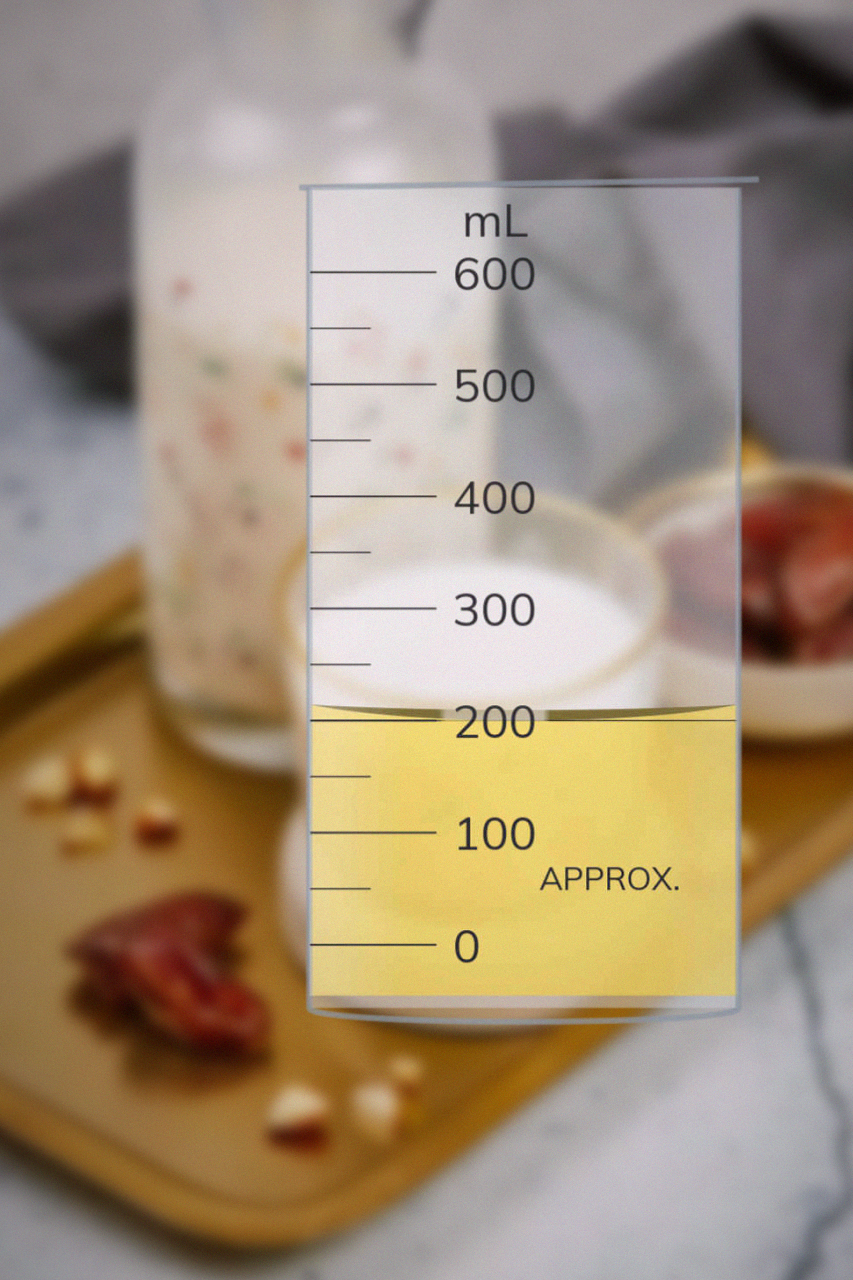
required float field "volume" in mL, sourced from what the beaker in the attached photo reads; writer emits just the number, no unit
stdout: 200
